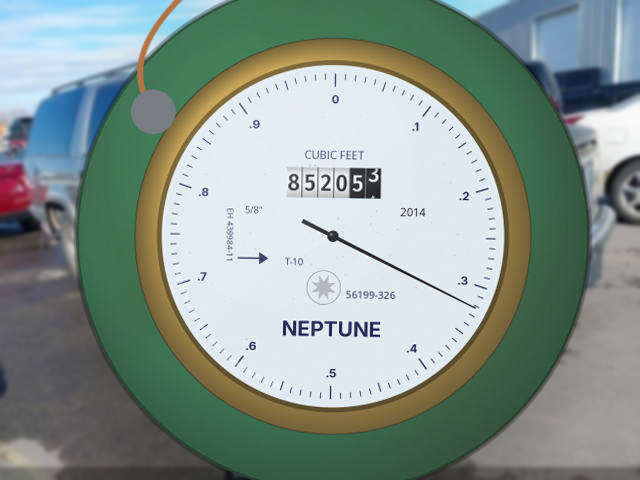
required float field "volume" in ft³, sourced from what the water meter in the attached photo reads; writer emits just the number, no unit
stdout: 852053.32
